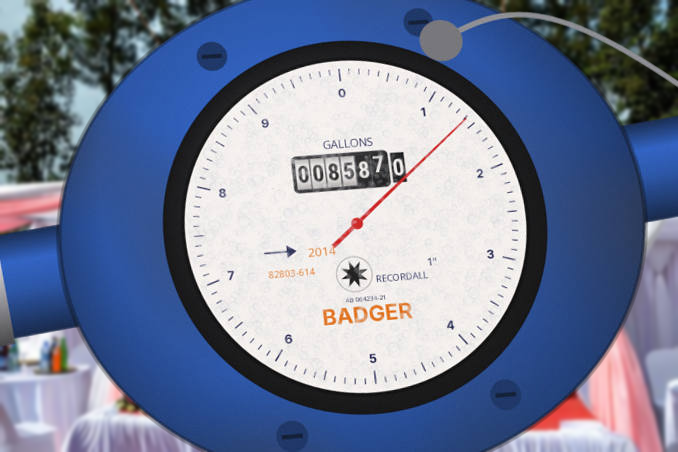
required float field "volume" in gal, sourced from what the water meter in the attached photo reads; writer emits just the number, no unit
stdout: 85871.4
